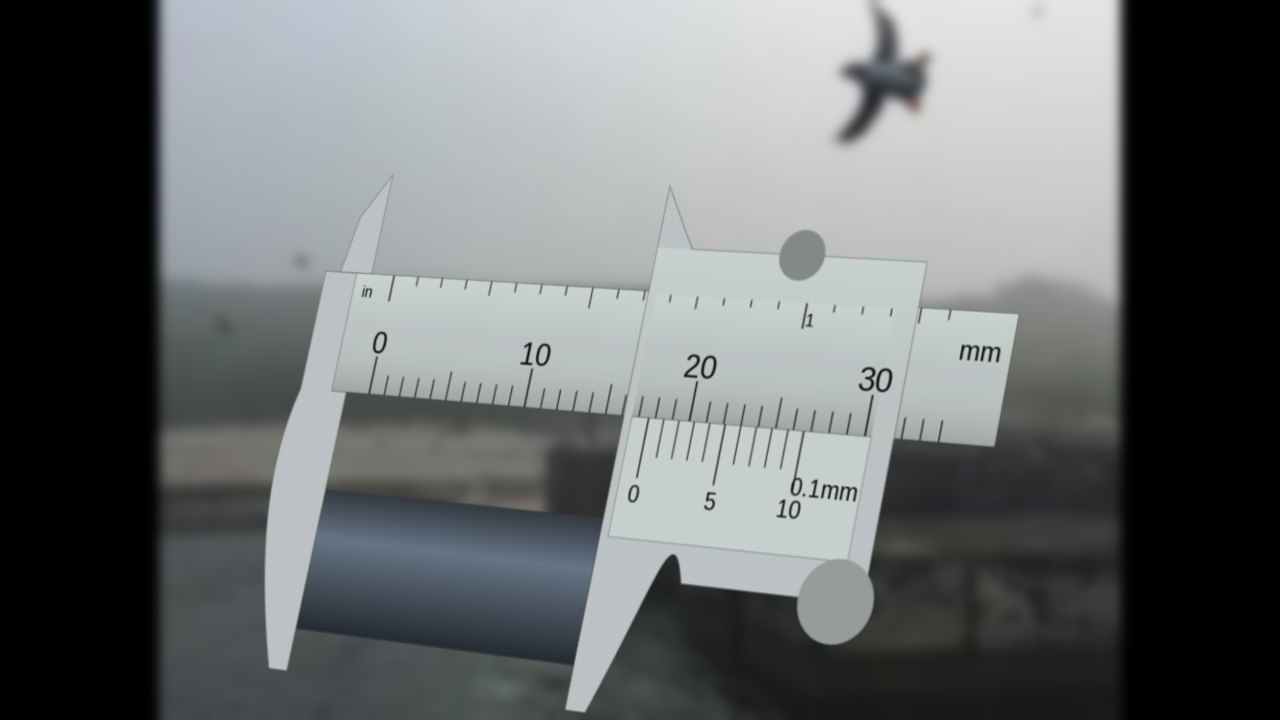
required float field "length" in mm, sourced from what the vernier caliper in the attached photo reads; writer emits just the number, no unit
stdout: 17.6
